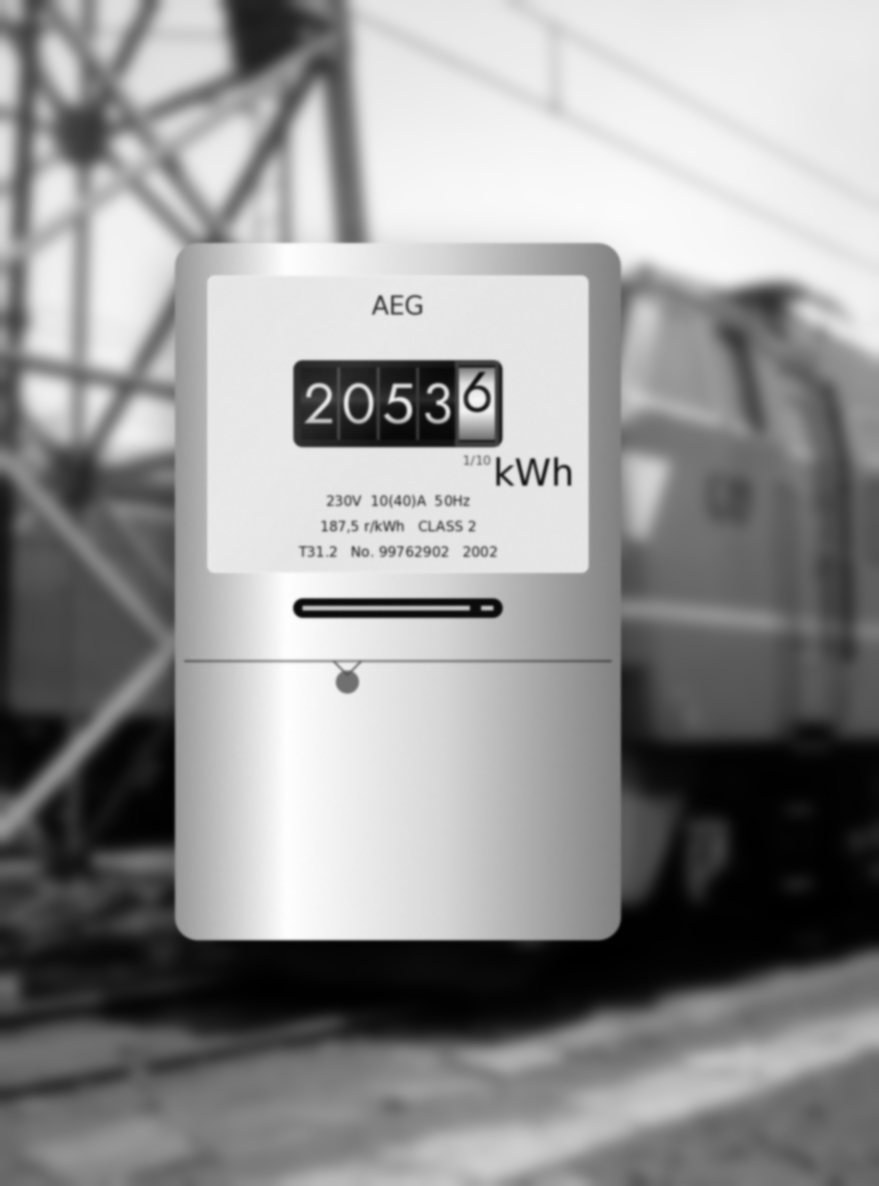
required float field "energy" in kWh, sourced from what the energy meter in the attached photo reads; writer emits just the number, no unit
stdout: 2053.6
